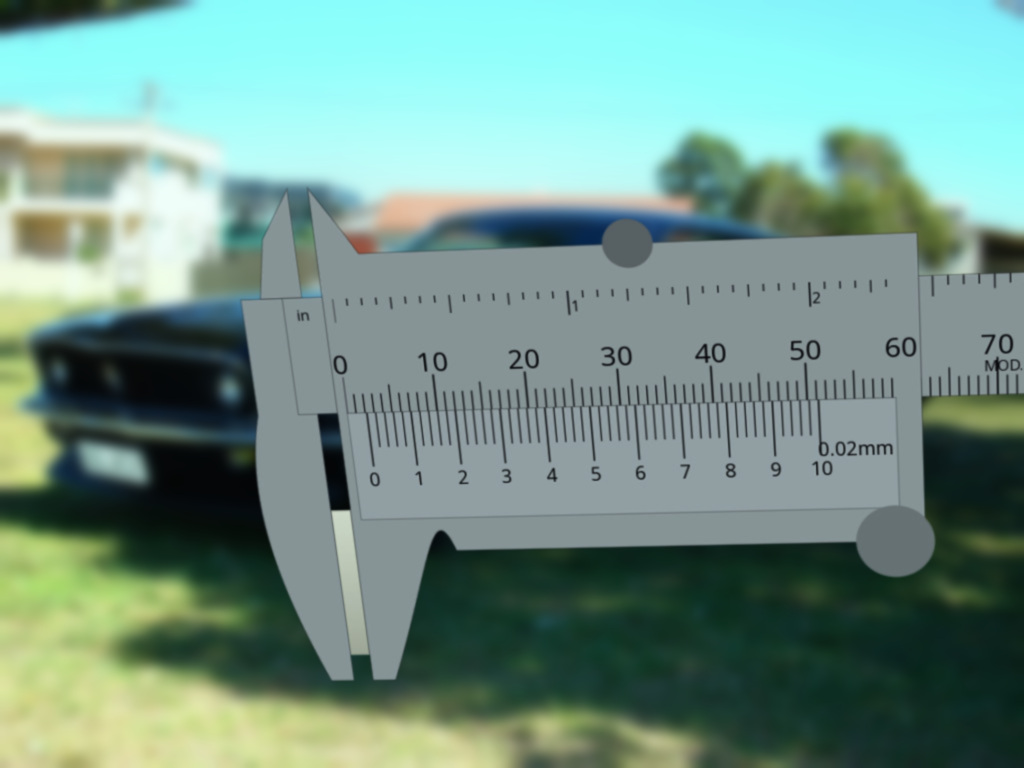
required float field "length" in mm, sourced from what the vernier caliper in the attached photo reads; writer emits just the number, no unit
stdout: 2.2
